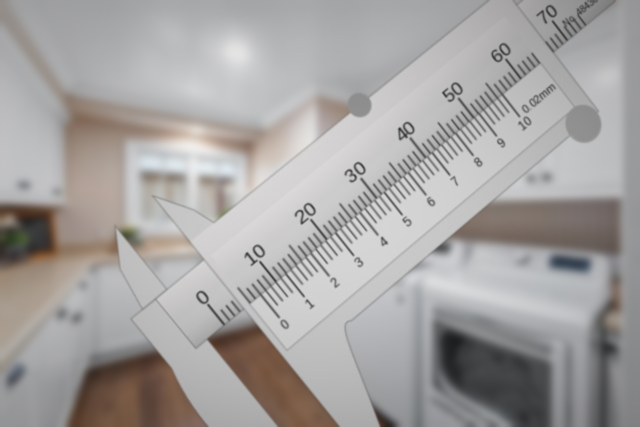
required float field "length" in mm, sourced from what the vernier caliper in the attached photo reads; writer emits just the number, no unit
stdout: 7.0
